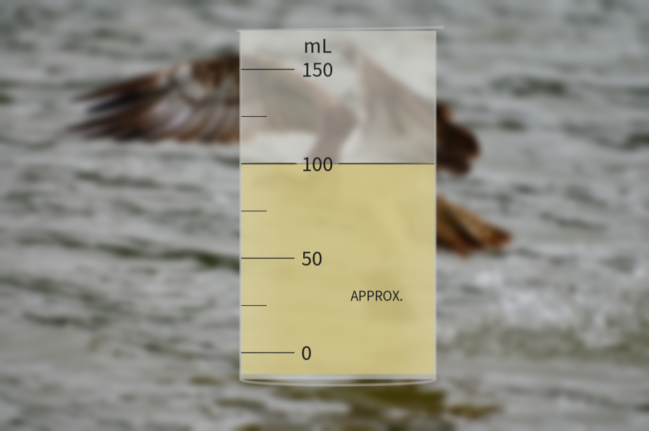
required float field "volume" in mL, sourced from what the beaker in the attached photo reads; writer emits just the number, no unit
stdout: 100
